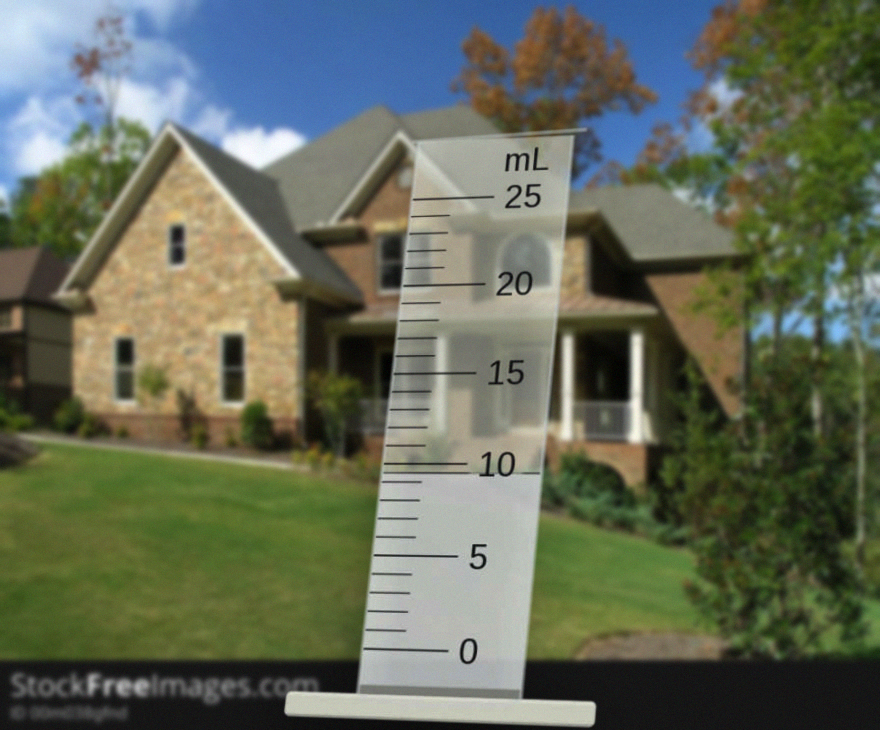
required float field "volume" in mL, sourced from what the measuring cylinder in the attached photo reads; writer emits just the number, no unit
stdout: 9.5
